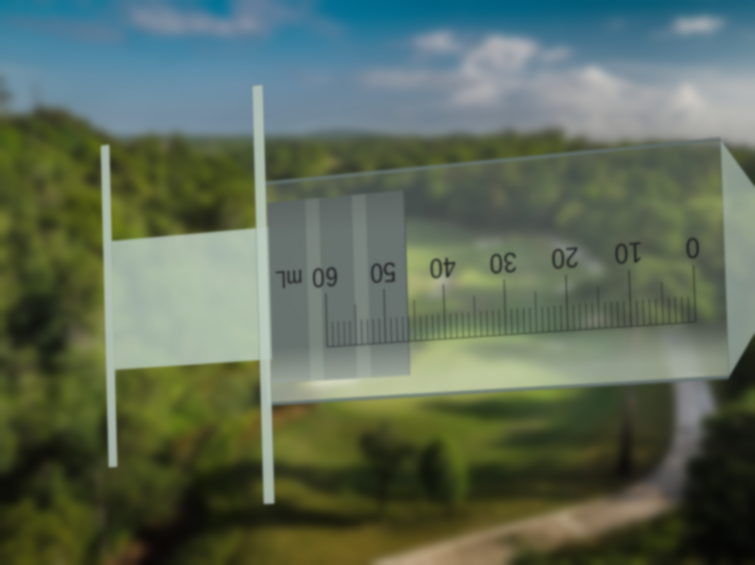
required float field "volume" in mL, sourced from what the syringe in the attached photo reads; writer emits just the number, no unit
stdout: 46
